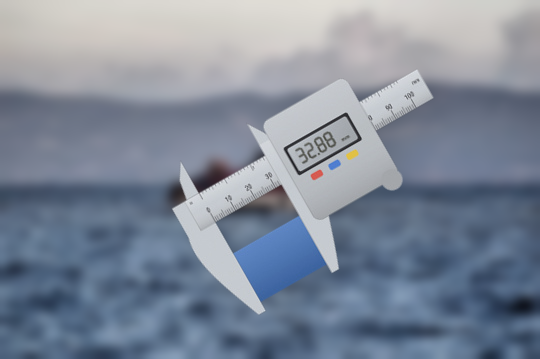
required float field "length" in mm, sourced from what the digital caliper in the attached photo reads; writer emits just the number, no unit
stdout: 32.88
